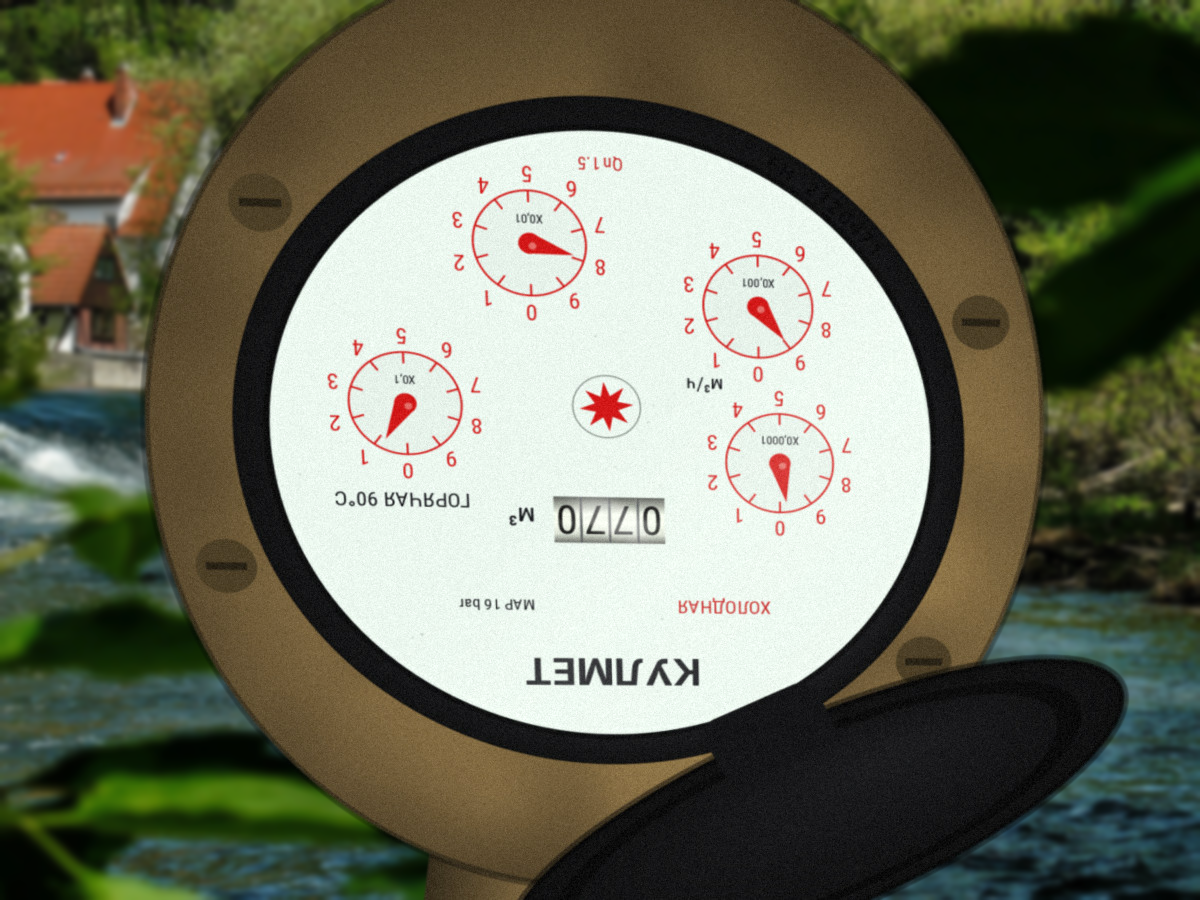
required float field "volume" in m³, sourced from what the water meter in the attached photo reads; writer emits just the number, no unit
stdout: 770.0789
